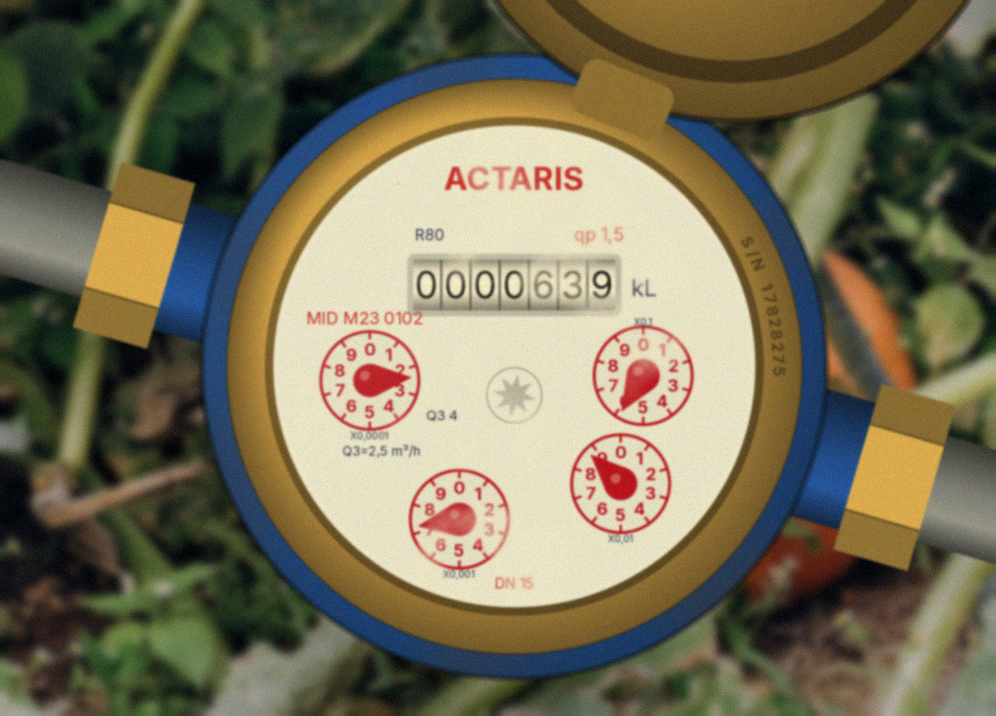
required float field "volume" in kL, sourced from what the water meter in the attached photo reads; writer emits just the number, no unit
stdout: 639.5872
